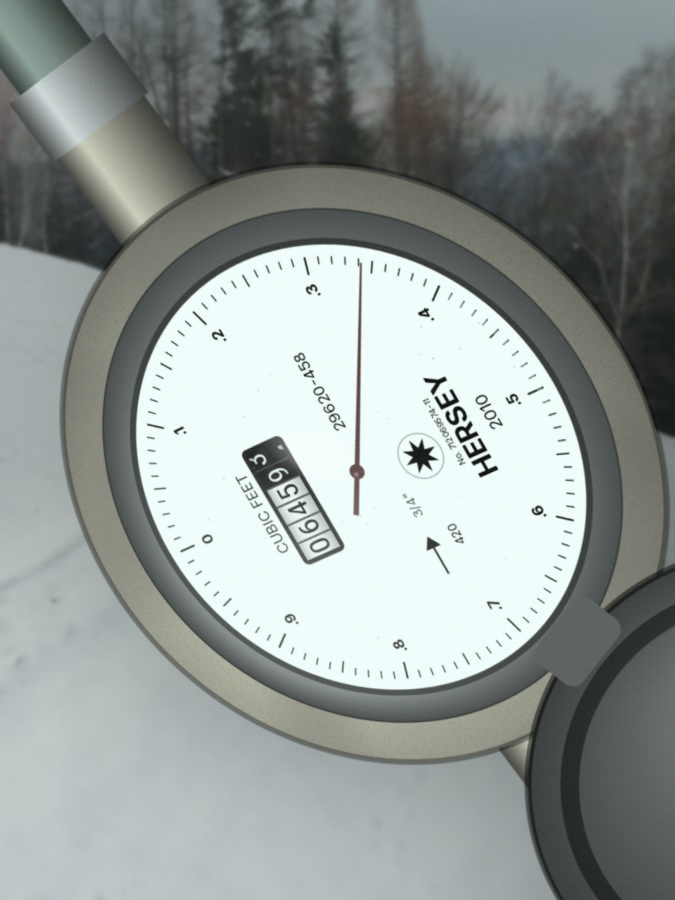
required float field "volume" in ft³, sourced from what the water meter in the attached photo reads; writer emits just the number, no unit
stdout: 64593.34
